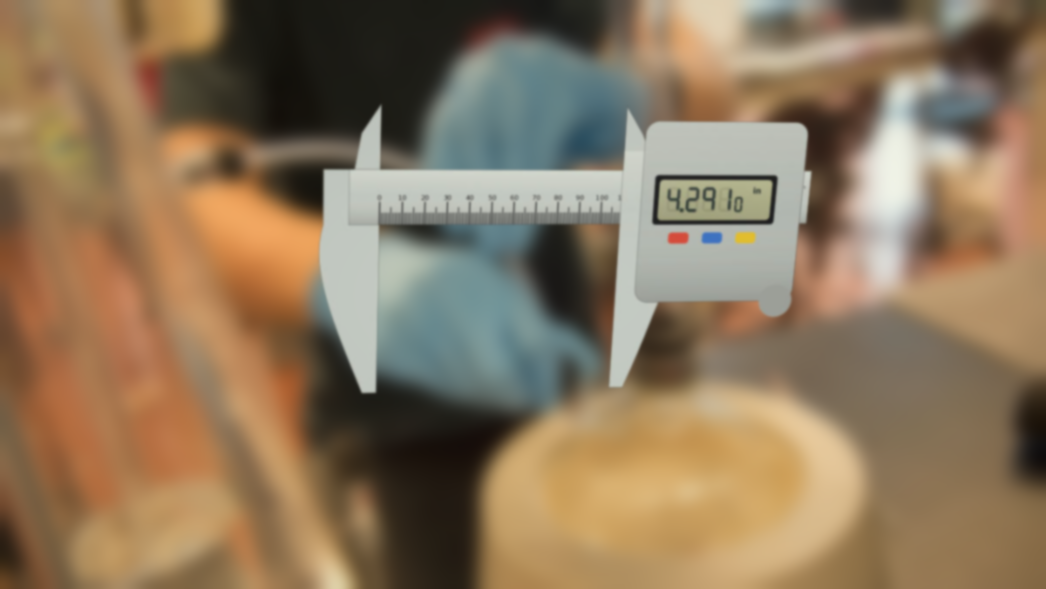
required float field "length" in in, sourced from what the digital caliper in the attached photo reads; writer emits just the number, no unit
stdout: 4.2910
